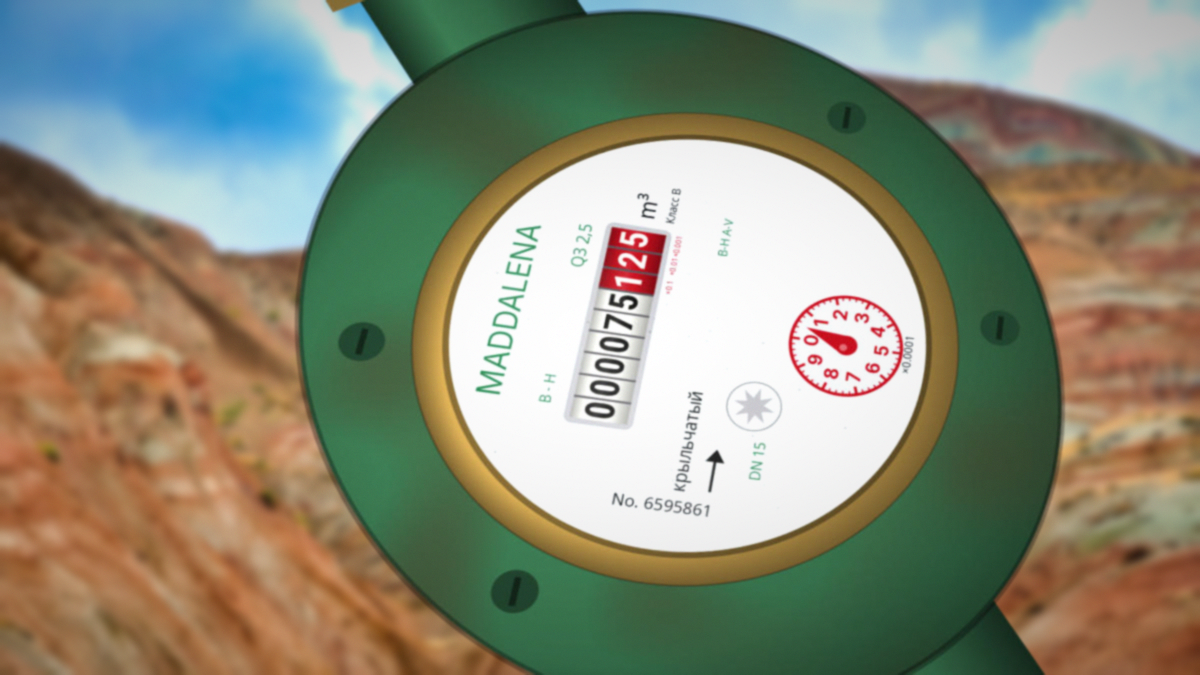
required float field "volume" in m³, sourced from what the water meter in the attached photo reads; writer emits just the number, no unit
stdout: 75.1250
